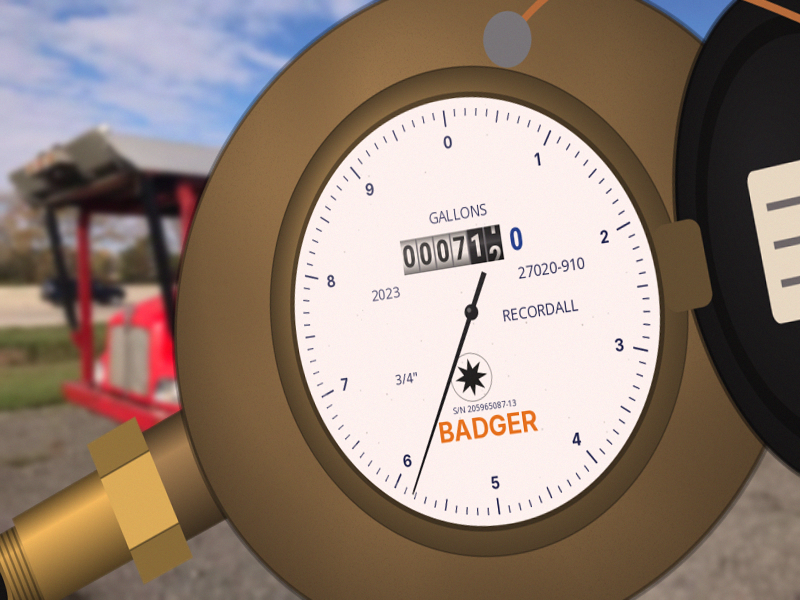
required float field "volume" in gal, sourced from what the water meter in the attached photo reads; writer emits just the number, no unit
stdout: 7115.8
